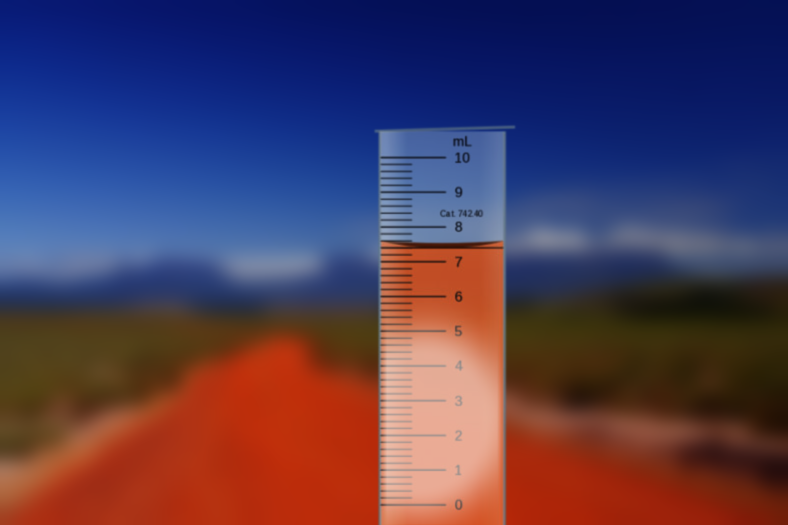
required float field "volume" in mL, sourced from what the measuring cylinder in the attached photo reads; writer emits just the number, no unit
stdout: 7.4
